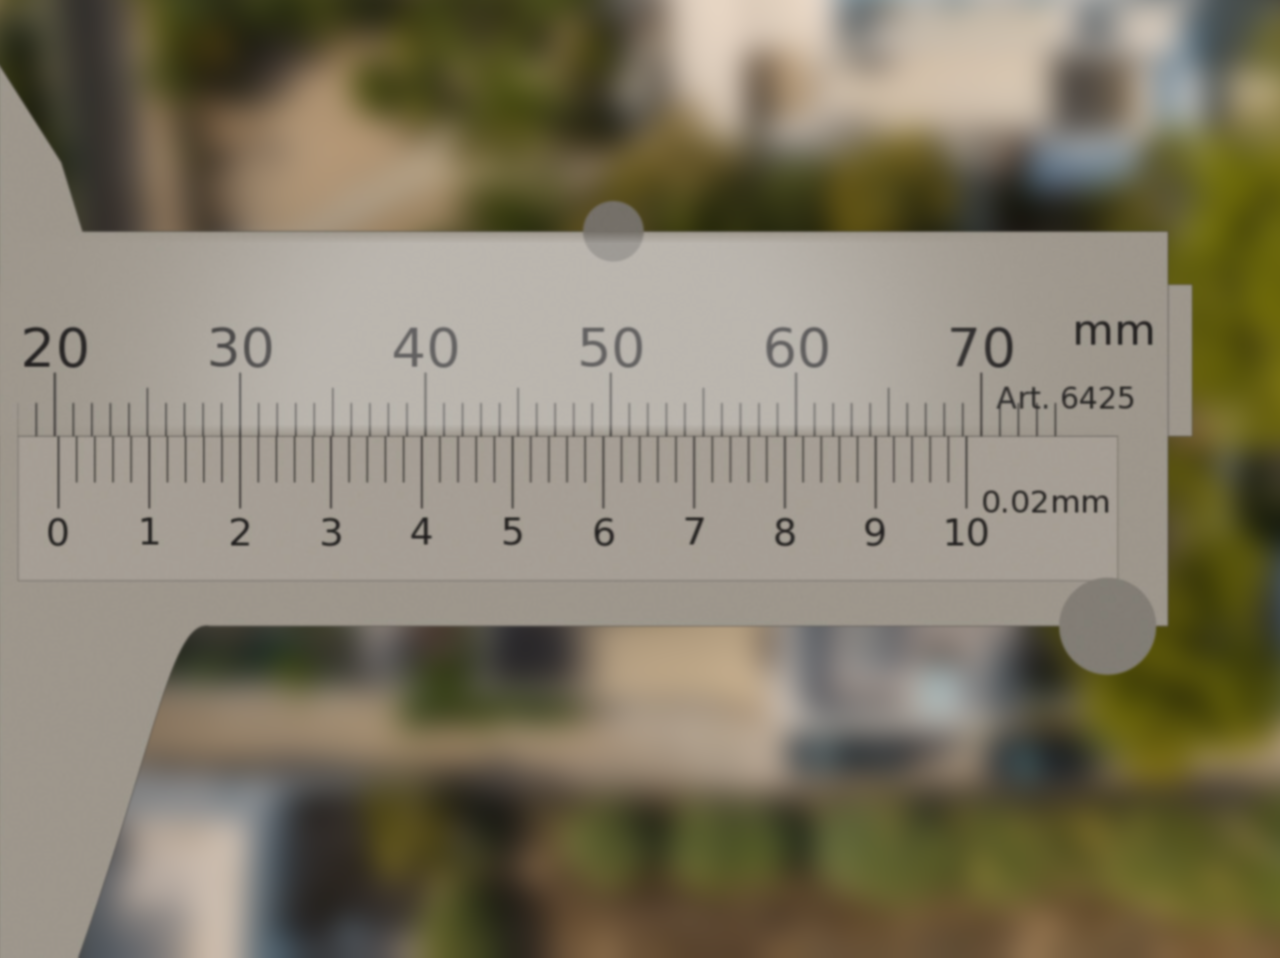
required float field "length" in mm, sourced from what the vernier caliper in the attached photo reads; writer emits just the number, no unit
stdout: 20.2
